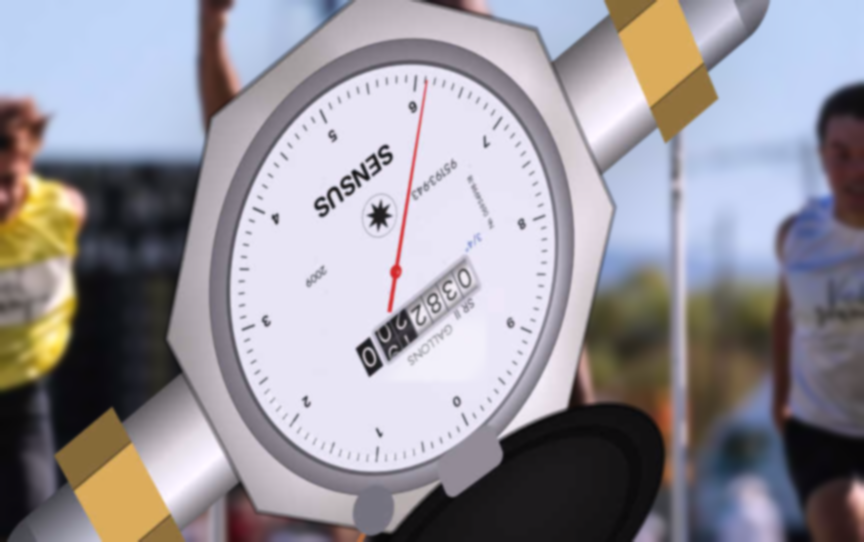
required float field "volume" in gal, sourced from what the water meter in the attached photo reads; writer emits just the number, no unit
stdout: 382196.1
